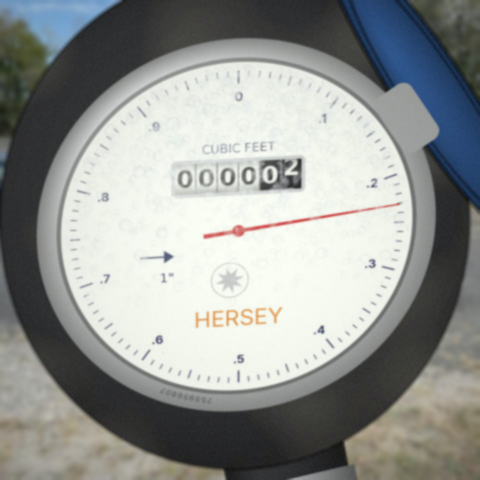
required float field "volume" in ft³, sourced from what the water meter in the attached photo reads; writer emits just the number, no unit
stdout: 2.23
